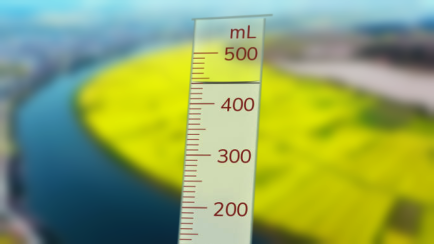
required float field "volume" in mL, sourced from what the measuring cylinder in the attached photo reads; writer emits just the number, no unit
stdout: 440
